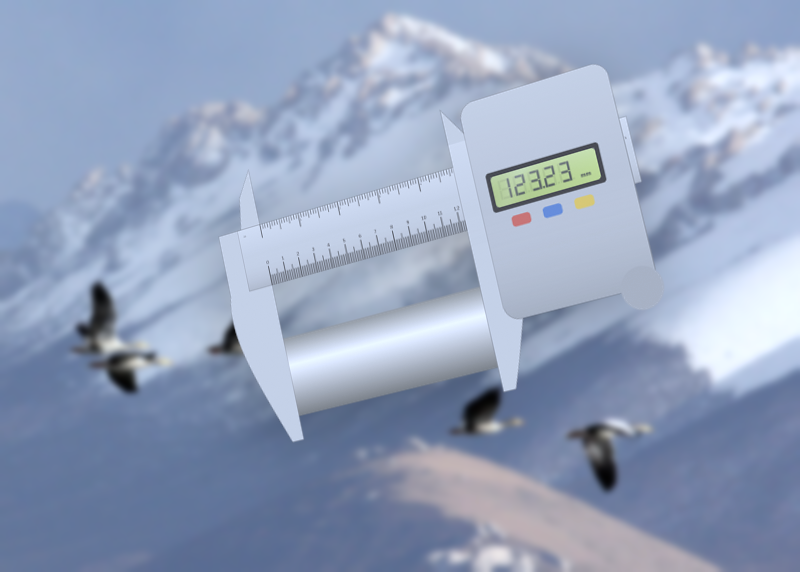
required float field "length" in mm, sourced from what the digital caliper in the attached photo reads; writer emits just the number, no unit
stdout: 123.23
